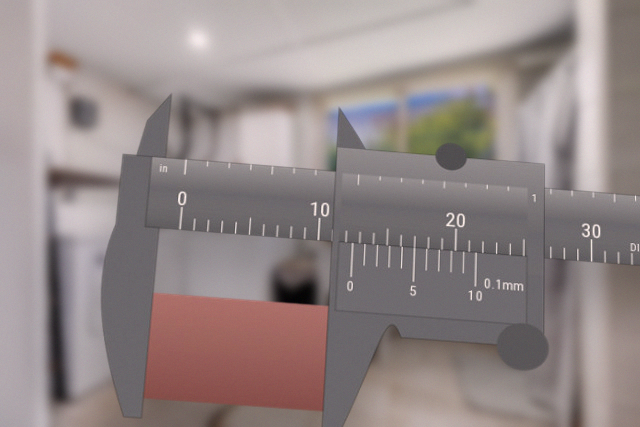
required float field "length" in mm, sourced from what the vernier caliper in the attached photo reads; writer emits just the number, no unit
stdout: 12.5
